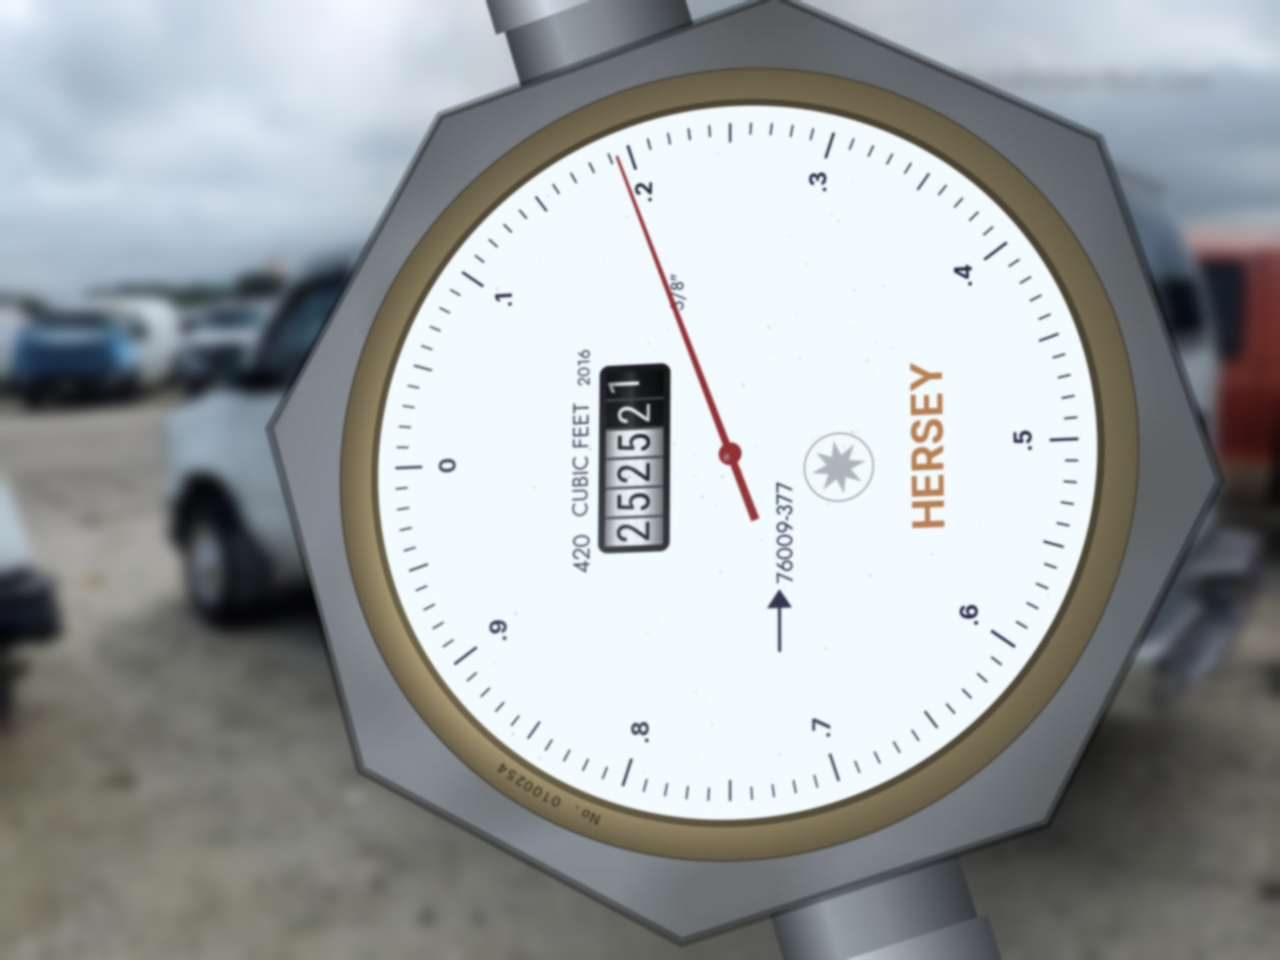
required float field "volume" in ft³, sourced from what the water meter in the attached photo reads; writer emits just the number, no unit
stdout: 252521.19
